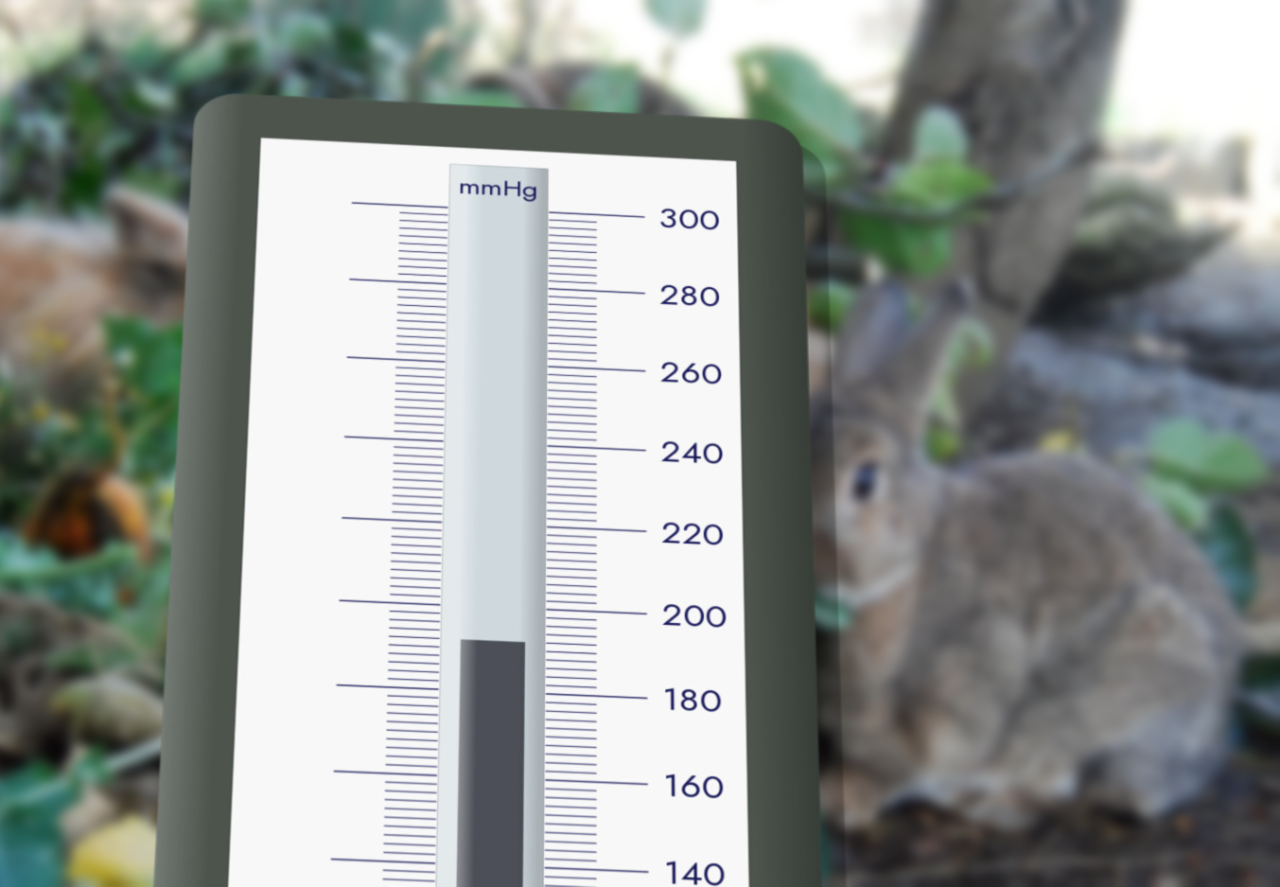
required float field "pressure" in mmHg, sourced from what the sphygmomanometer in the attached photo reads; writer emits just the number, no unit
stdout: 192
